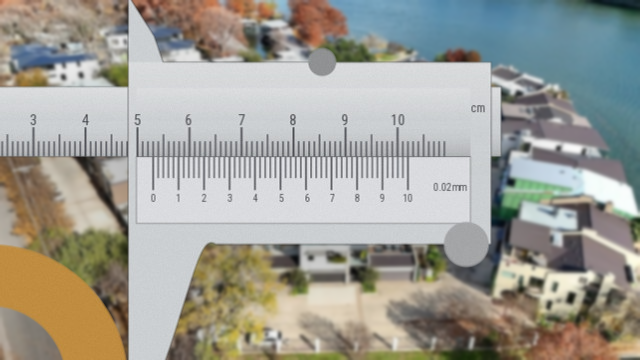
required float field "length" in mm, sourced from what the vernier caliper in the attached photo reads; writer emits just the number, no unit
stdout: 53.0
